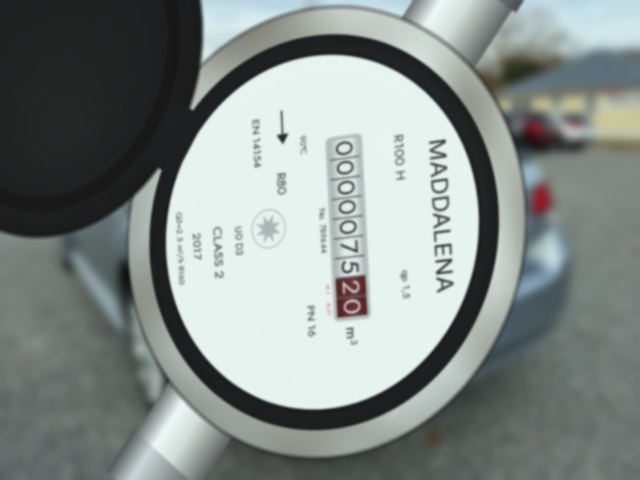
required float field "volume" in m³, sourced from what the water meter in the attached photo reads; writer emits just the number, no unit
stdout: 75.20
